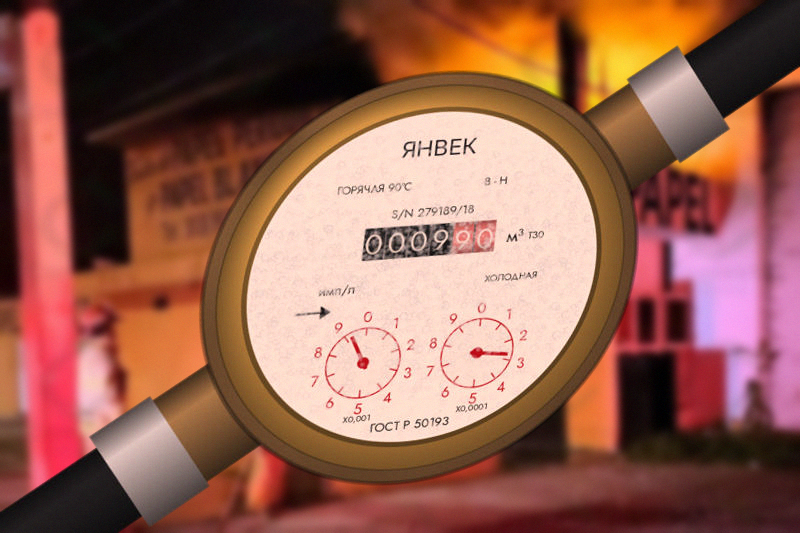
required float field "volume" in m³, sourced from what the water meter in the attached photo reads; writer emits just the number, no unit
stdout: 9.8992
